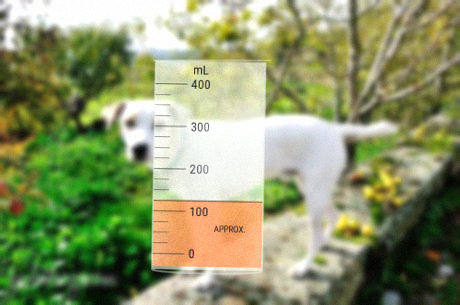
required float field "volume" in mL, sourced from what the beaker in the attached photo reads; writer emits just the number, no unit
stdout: 125
